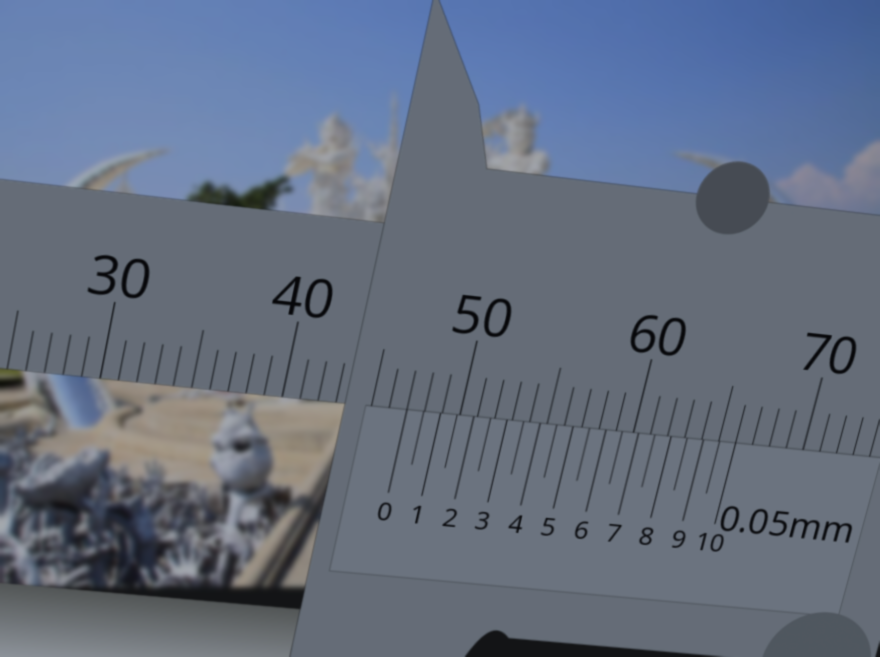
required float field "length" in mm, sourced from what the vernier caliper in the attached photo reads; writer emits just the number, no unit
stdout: 47.0
